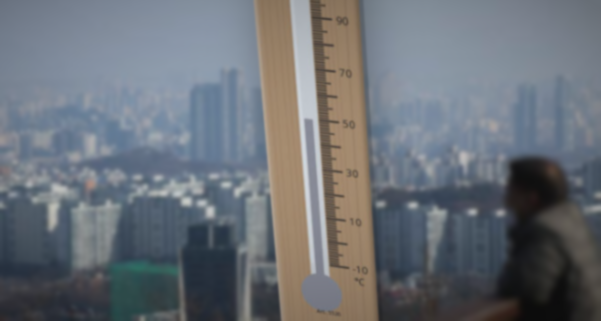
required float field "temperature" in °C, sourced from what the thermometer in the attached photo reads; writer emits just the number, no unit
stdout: 50
